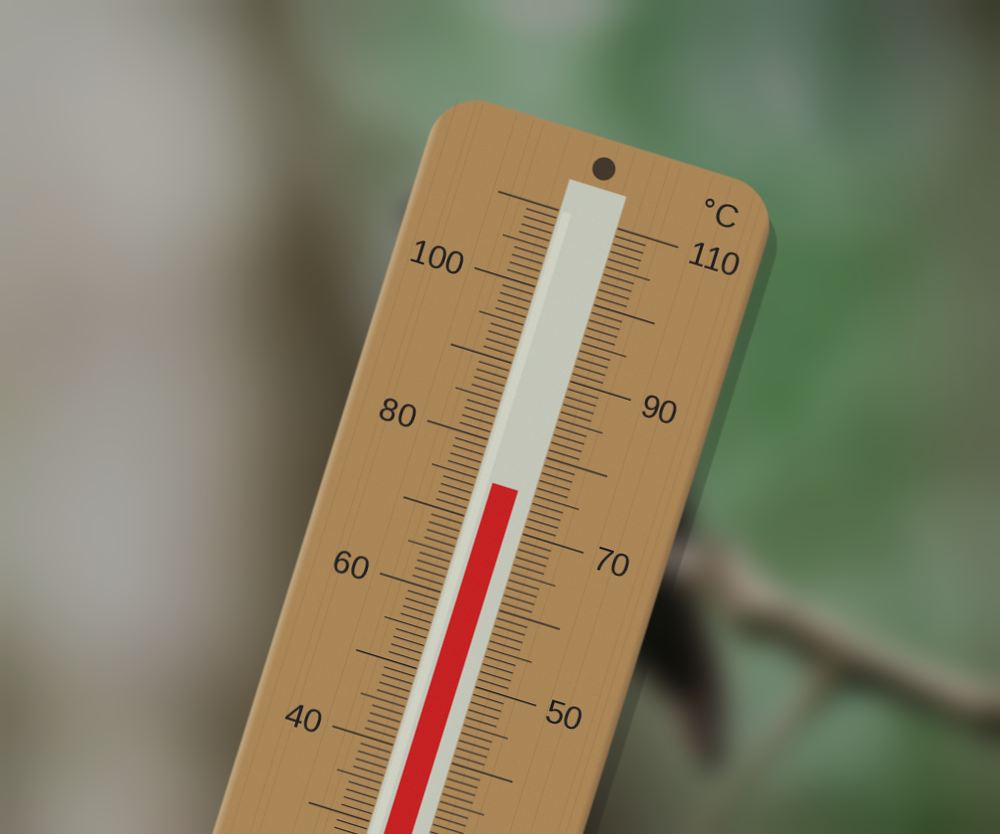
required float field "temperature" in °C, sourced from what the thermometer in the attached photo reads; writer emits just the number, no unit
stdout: 75
